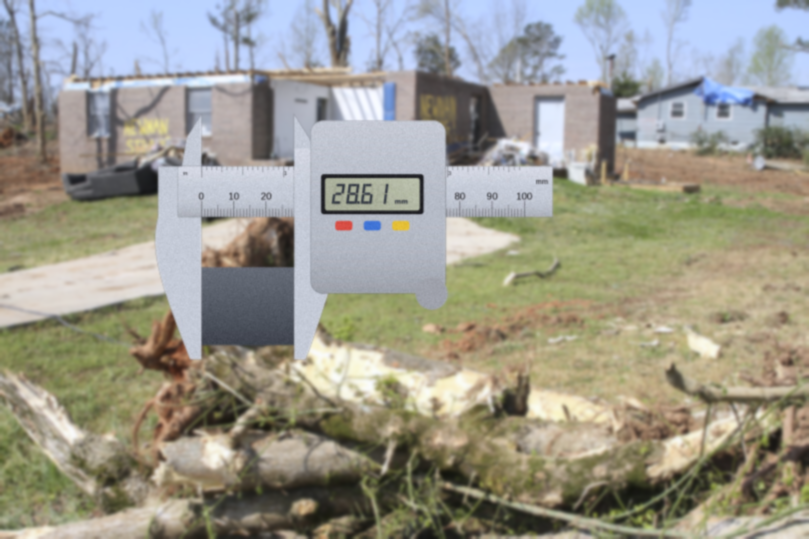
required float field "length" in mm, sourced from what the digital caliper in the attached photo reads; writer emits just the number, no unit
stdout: 28.61
